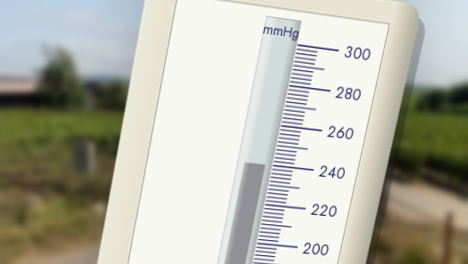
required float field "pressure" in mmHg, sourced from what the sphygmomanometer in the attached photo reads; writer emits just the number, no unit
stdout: 240
